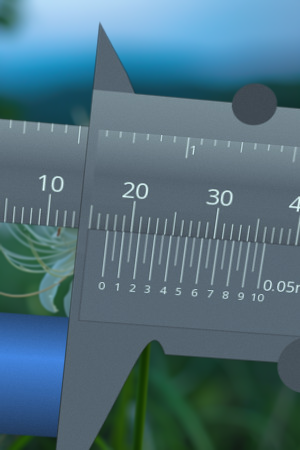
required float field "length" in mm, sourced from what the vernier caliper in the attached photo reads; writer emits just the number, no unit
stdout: 17.2
